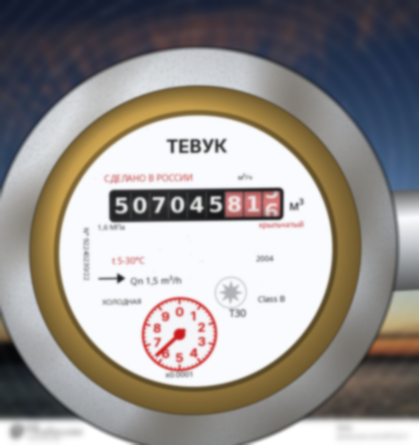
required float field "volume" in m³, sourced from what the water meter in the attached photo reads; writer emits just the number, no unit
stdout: 507045.8156
